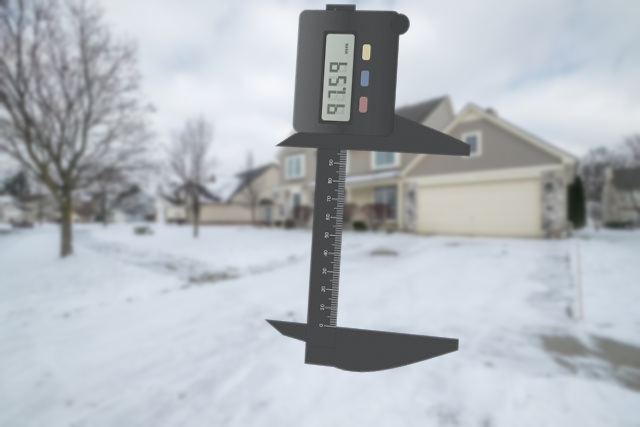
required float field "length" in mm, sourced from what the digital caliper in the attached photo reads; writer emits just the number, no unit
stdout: 97.59
